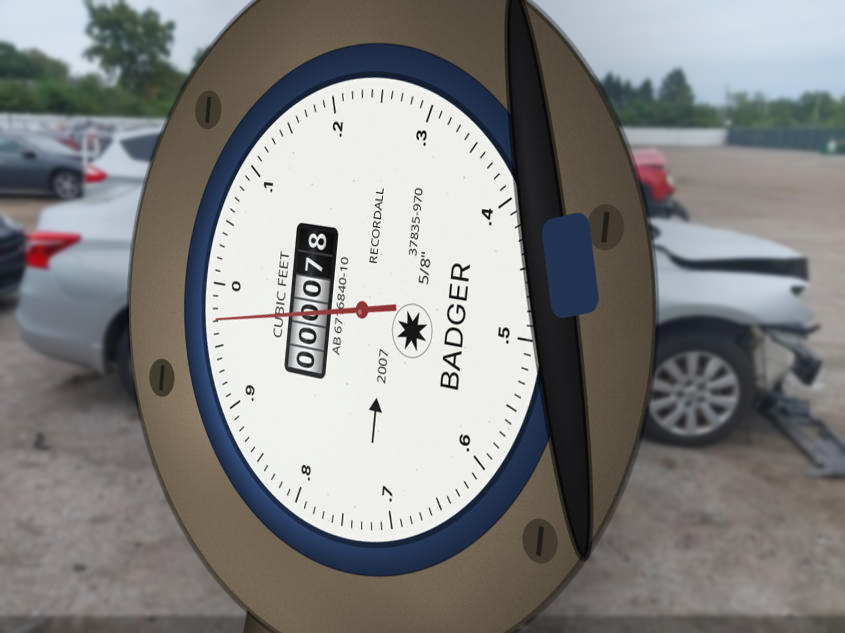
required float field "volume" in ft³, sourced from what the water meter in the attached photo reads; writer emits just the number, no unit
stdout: 77.97
